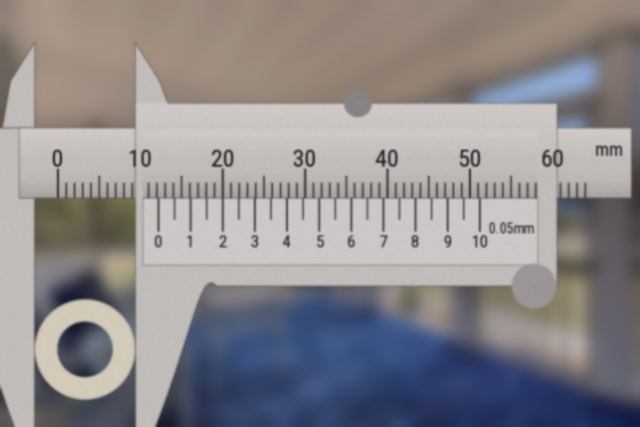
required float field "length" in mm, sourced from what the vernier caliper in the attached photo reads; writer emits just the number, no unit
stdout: 12.2
